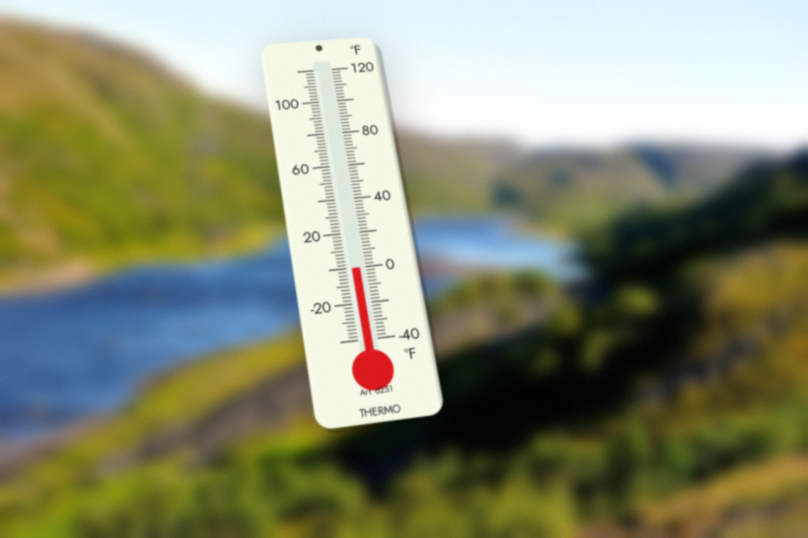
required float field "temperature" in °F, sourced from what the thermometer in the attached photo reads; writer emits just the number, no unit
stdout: 0
